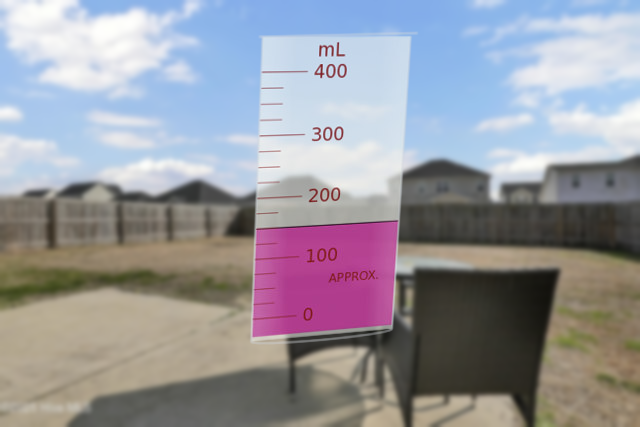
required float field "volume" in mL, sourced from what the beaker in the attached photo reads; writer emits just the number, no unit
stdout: 150
